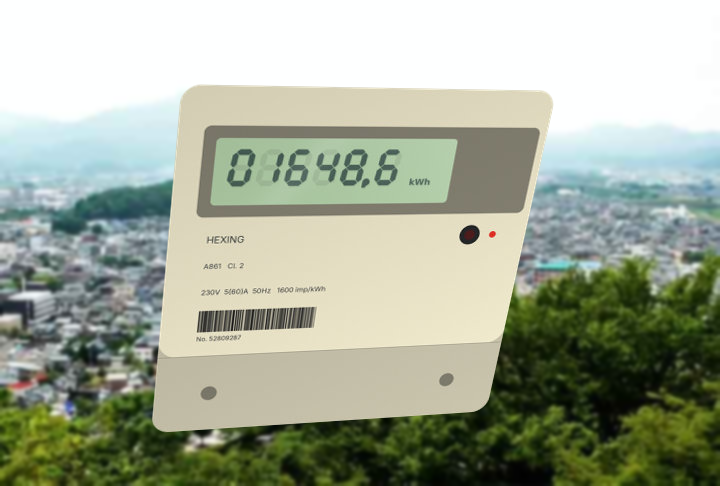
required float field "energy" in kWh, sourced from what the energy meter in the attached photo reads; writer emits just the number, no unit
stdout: 1648.6
